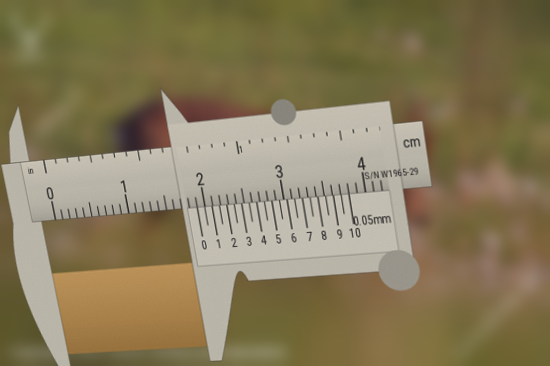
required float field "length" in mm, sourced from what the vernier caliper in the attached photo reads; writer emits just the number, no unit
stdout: 19.0
